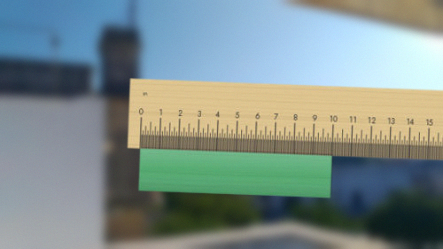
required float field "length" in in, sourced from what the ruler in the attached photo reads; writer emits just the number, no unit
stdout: 10
